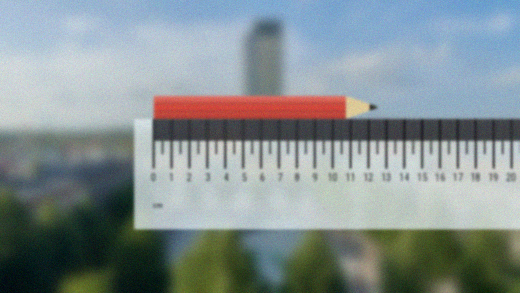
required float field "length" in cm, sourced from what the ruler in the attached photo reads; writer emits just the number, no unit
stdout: 12.5
